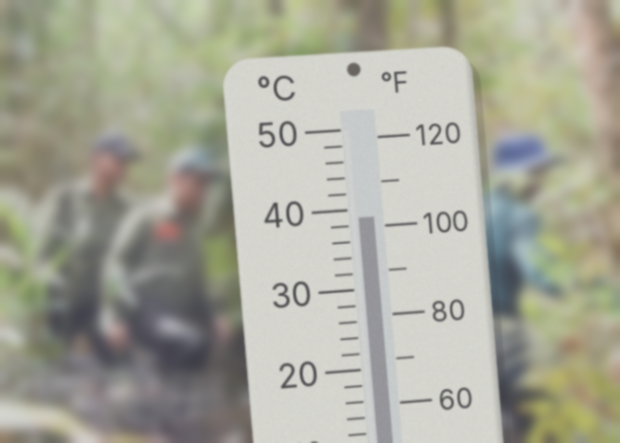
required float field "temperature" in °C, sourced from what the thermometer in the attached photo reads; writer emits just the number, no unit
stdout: 39
